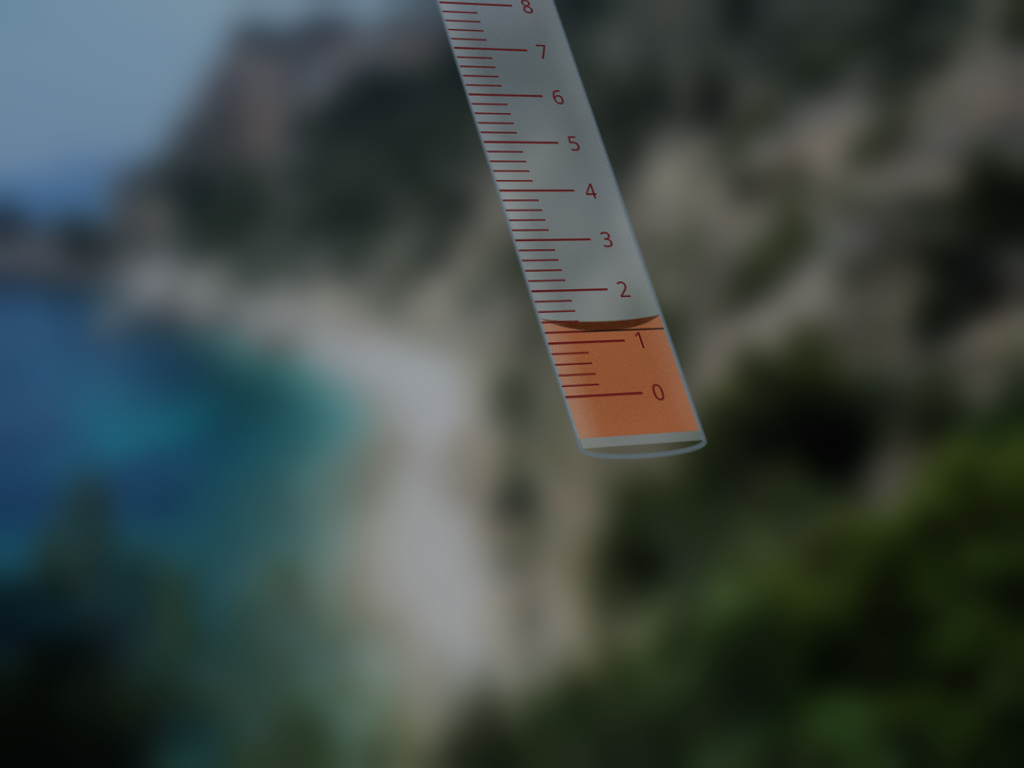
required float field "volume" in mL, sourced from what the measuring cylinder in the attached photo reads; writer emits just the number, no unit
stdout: 1.2
